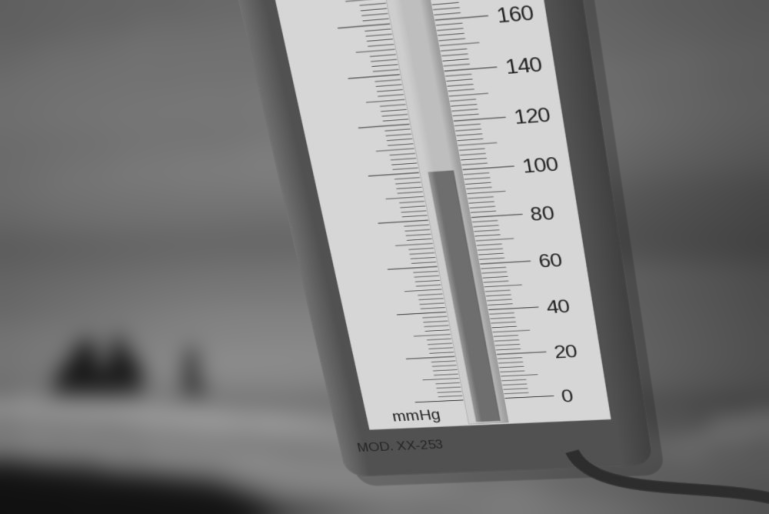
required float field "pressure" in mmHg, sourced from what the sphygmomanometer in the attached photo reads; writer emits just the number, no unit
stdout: 100
